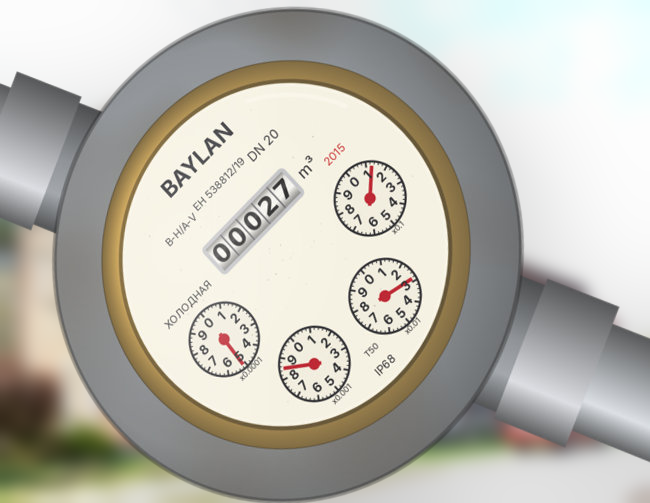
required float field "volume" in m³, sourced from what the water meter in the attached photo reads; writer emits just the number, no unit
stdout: 27.1285
